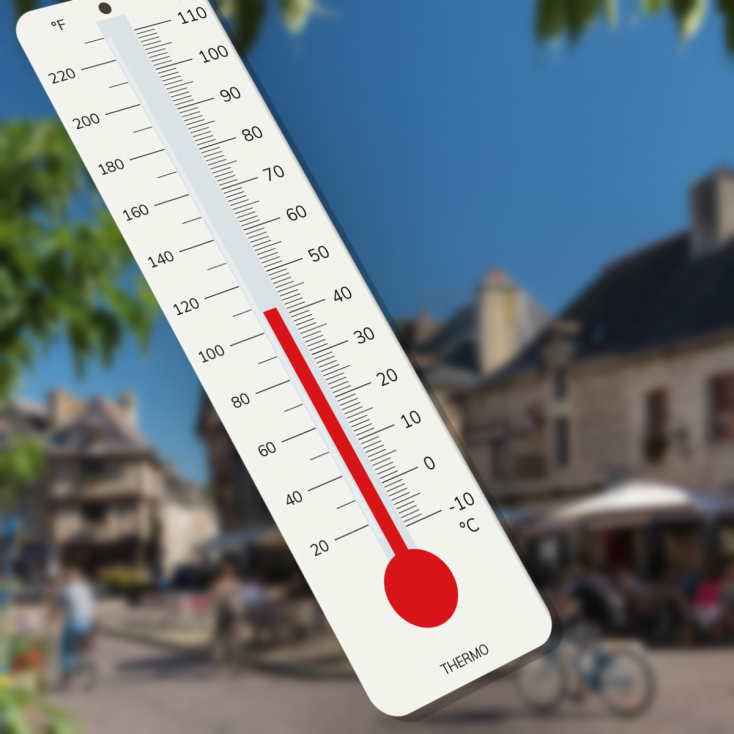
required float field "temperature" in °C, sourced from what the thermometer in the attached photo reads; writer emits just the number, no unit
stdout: 42
